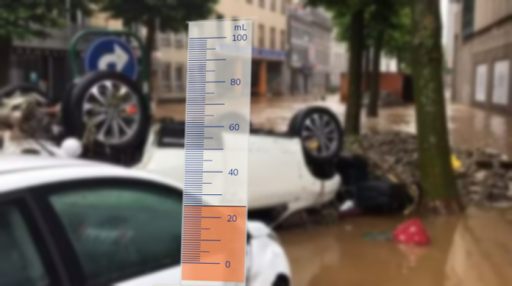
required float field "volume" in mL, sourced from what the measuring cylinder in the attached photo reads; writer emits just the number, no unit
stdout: 25
